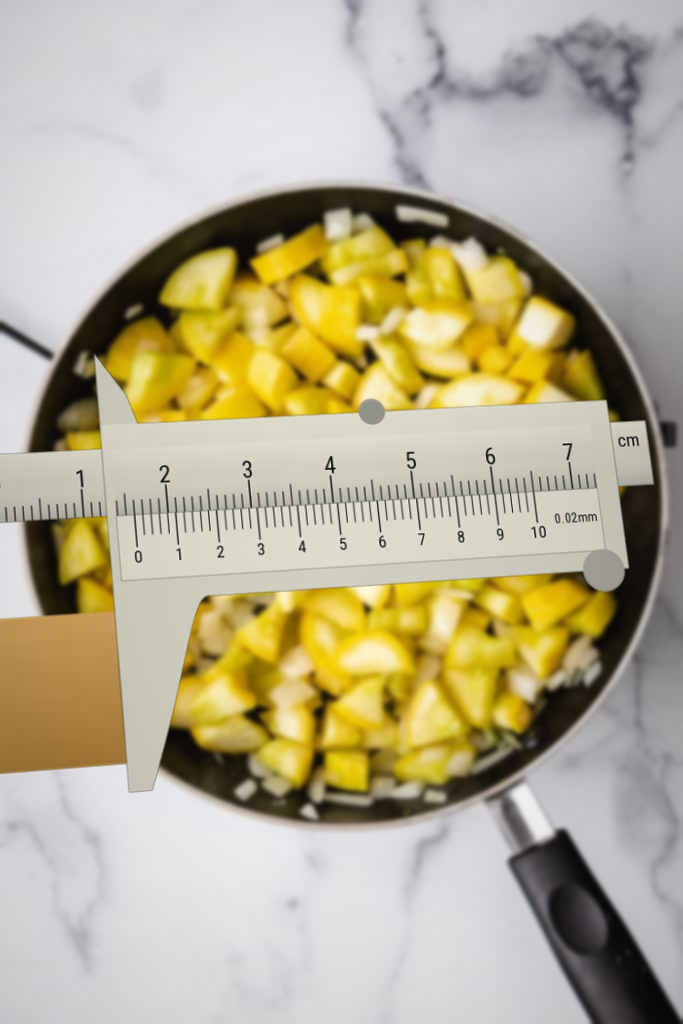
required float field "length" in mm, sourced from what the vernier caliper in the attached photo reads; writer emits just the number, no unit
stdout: 16.0
